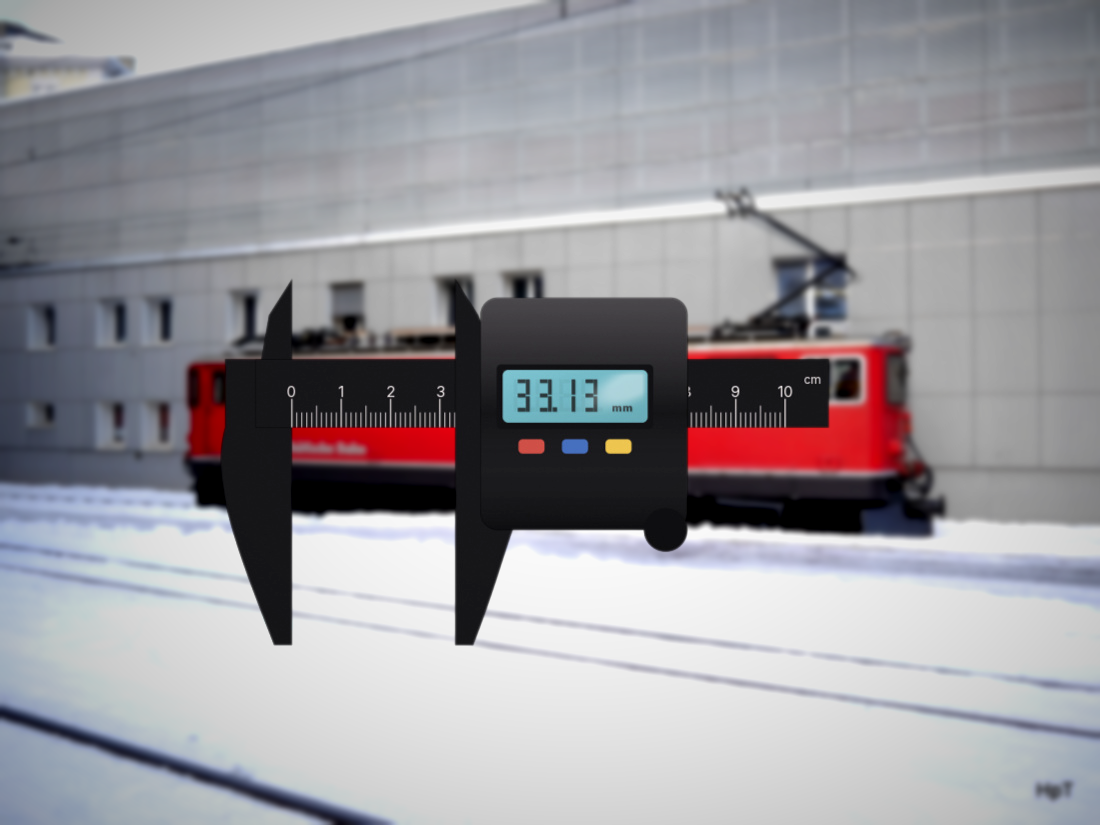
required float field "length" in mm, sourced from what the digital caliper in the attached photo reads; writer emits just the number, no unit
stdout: 33.13
